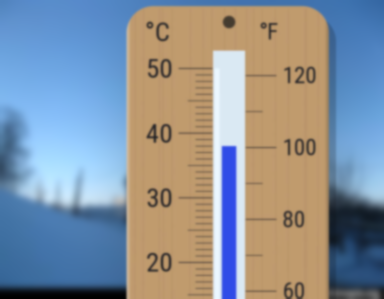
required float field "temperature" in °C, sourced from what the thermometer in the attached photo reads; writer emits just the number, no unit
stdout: 38
